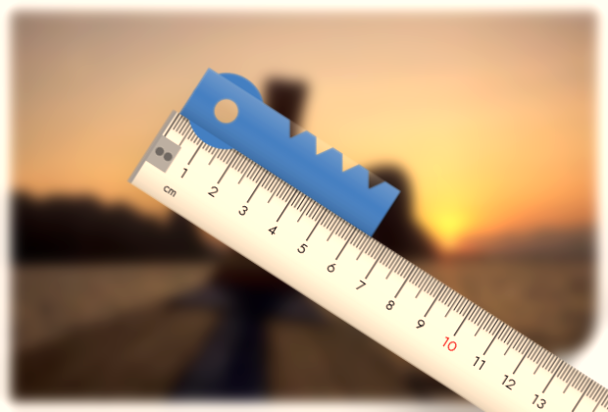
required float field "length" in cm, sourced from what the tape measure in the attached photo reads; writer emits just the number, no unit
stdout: 6.5
